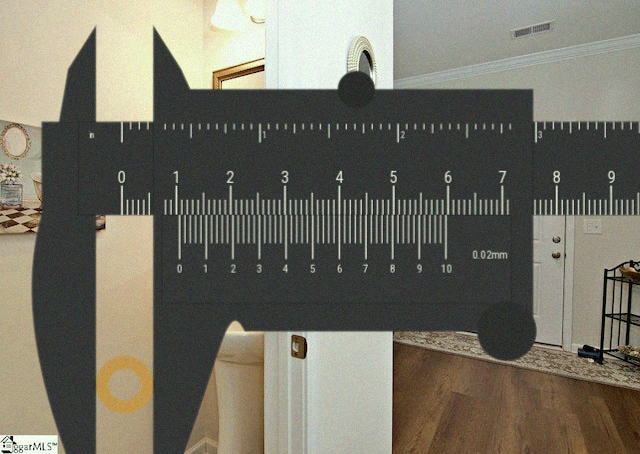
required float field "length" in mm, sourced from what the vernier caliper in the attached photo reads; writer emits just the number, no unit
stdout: 10.6
